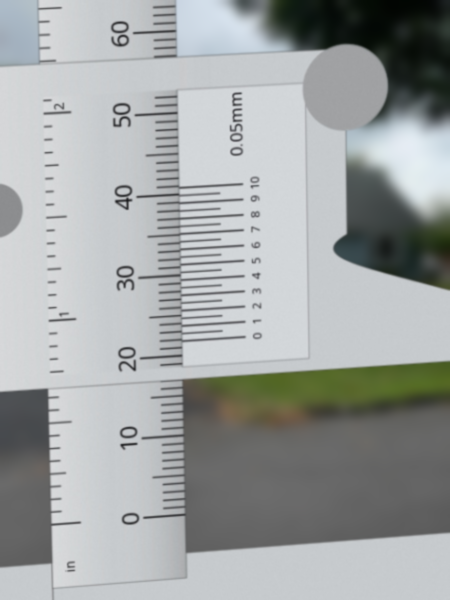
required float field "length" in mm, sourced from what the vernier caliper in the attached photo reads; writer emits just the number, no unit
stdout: 21.8
